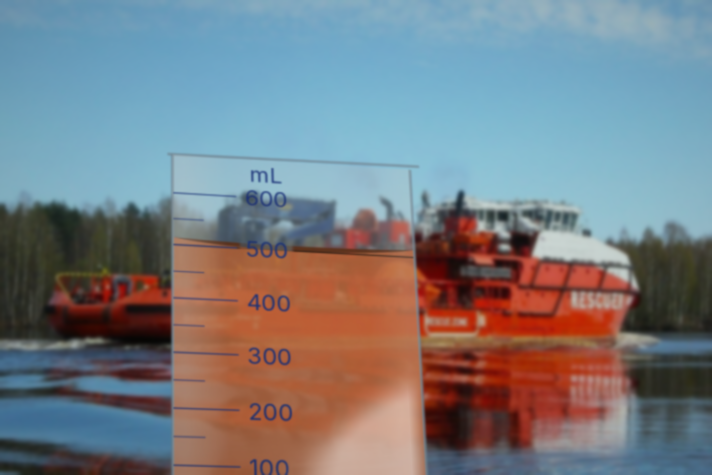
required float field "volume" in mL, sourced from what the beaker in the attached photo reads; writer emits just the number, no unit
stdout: 500
